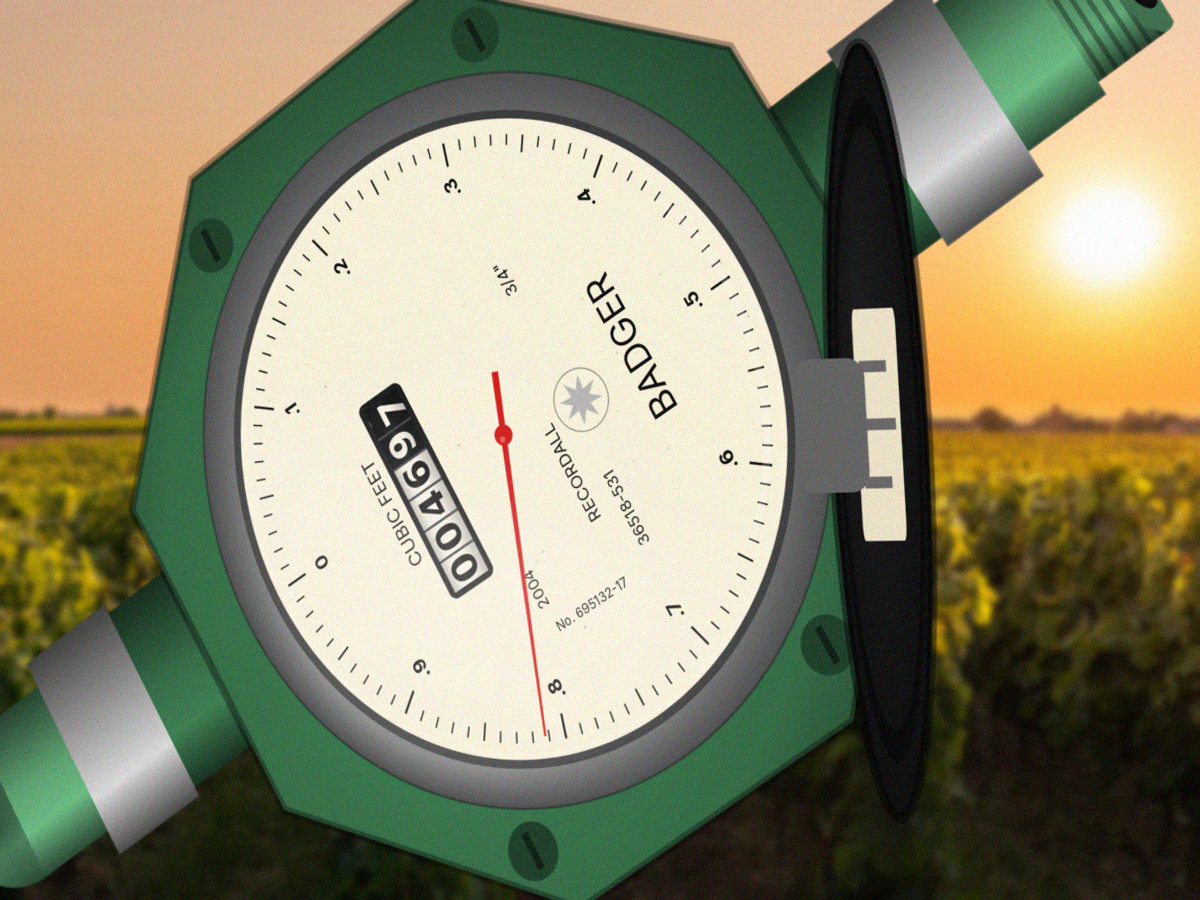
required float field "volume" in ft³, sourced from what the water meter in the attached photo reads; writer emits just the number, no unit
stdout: 4696.81
